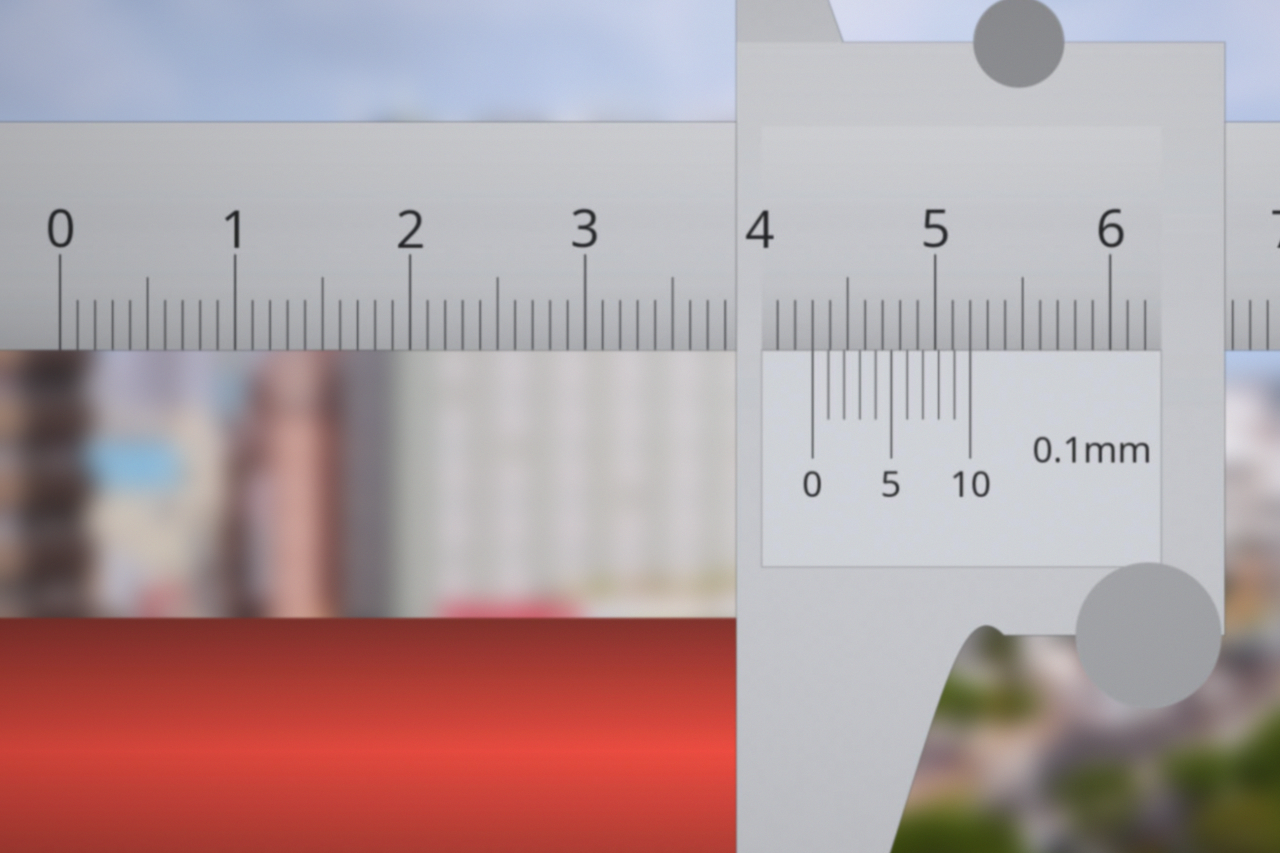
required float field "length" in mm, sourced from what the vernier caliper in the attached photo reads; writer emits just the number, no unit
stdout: 43.0
